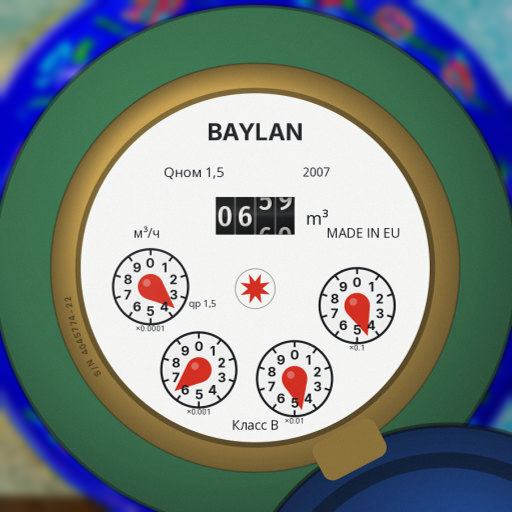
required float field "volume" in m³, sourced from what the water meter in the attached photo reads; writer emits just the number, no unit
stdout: 659.4463
